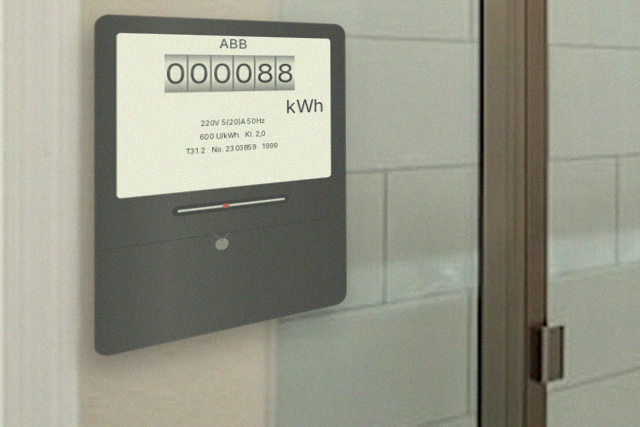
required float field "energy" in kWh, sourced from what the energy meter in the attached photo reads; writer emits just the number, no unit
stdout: 88
